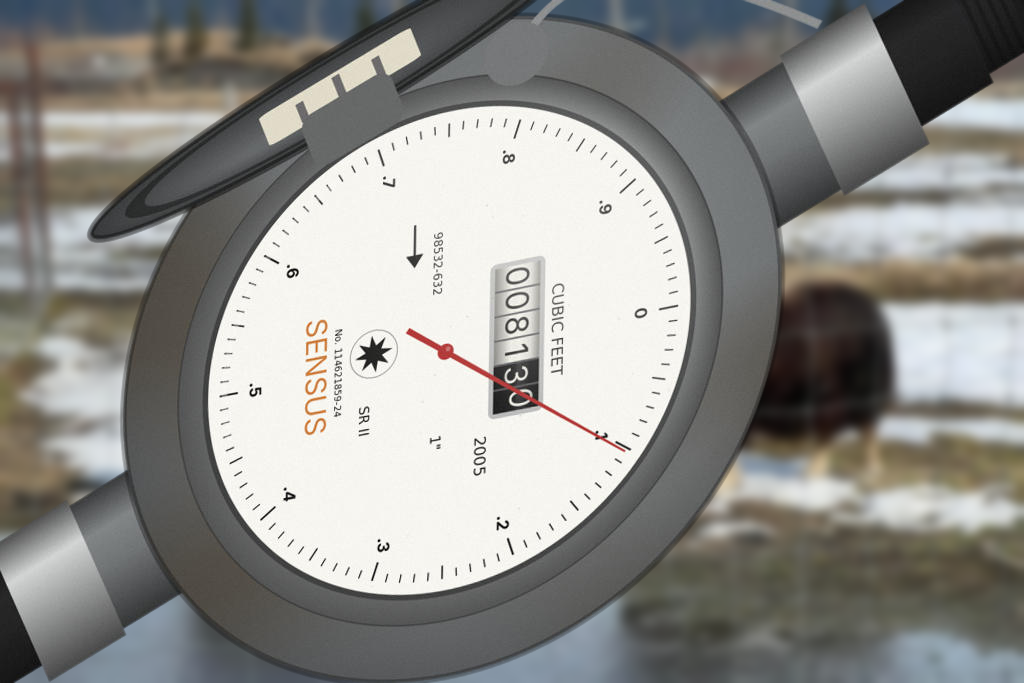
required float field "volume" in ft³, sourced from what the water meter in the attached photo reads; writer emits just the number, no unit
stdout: 8130.10
